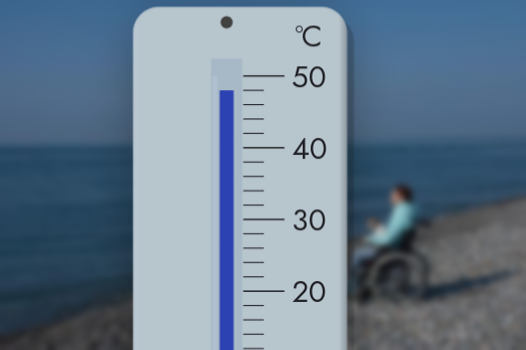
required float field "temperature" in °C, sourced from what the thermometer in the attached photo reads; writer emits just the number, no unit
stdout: 48
